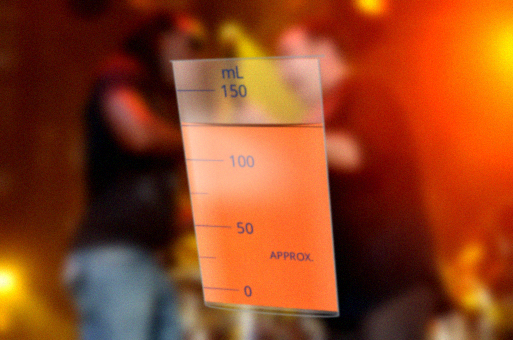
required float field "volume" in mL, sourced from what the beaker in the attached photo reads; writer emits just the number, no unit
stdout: 125
